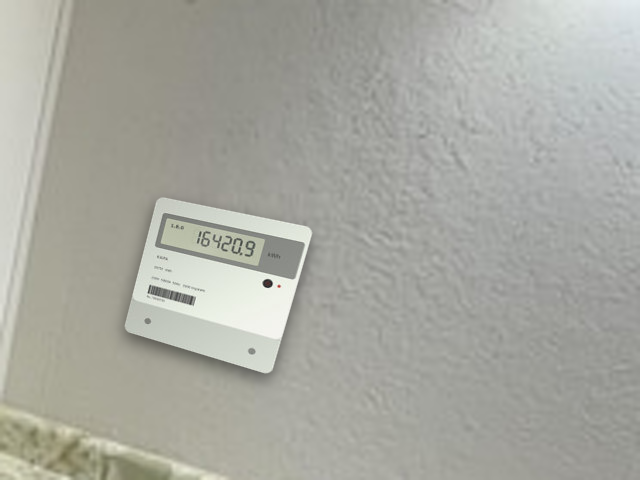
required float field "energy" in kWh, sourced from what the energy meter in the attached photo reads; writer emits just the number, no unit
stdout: 16420.9
